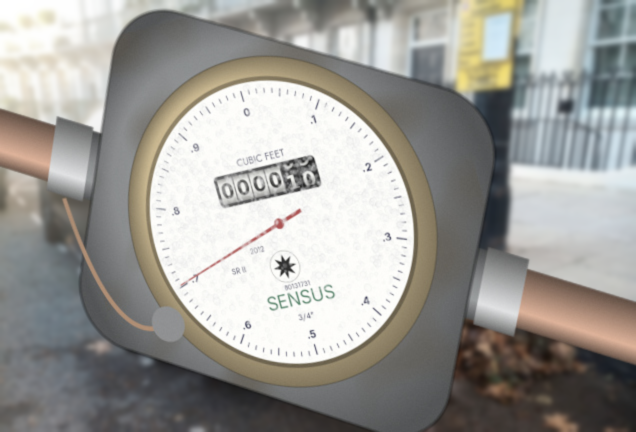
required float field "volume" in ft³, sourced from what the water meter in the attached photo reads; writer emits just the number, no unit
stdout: 9.70
